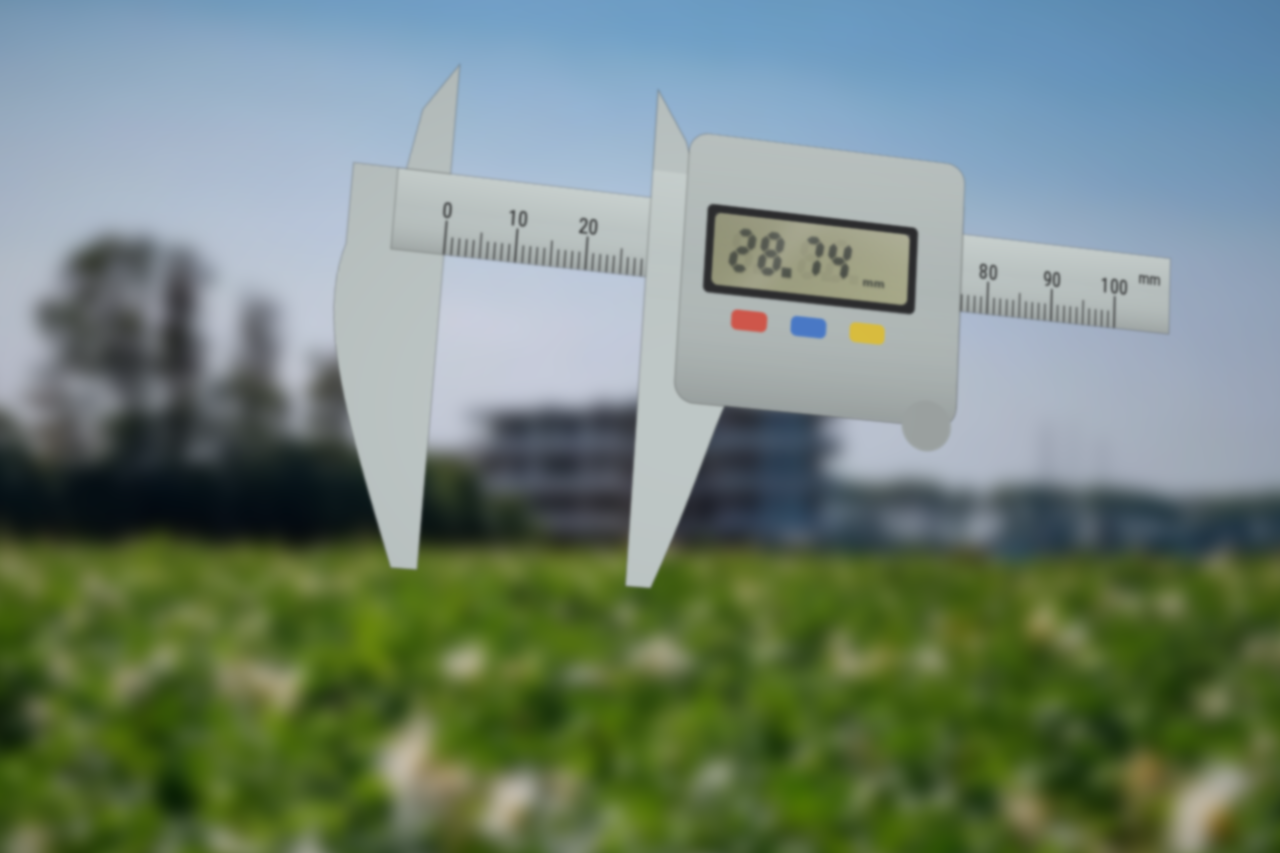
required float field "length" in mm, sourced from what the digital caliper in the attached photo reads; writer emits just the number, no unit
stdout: 28.74
